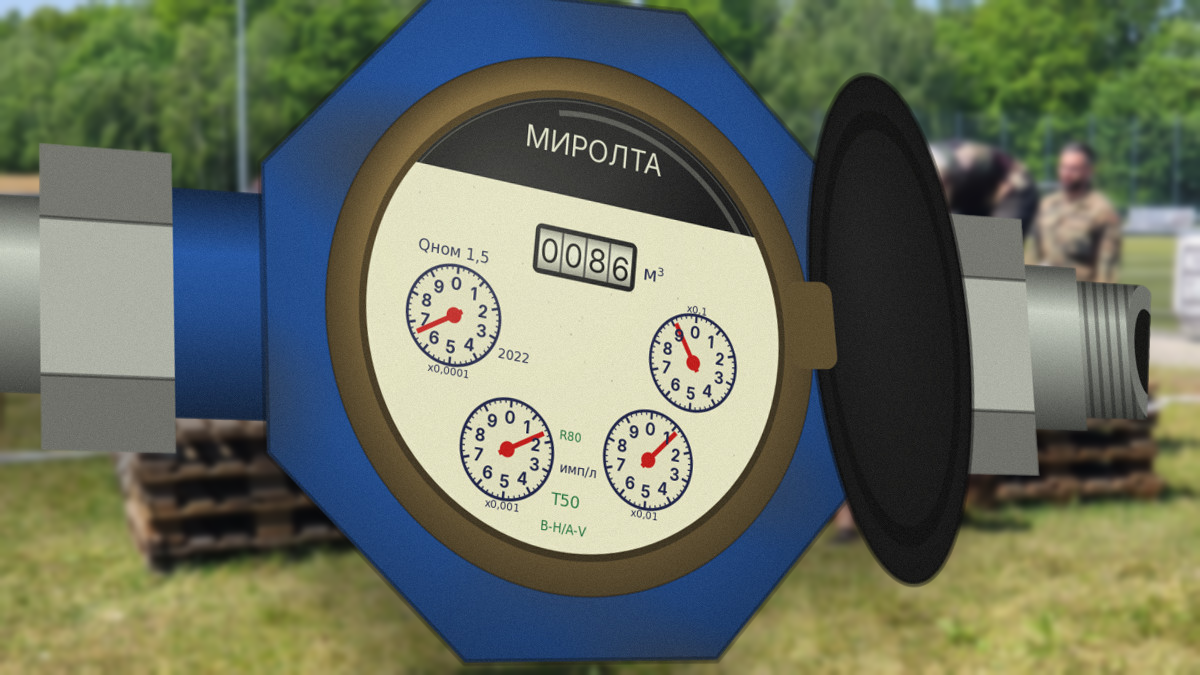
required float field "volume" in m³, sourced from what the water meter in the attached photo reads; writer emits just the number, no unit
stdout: 85.9116
